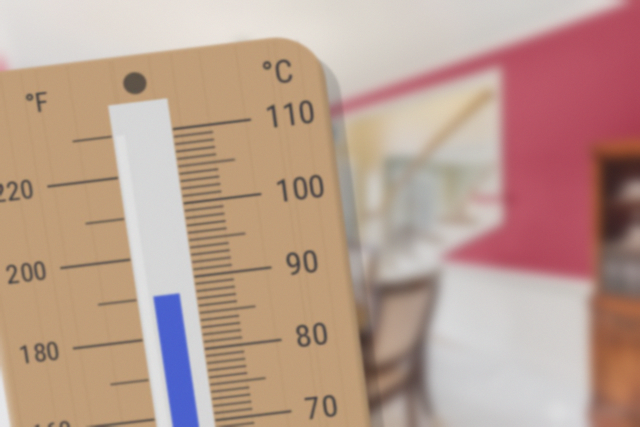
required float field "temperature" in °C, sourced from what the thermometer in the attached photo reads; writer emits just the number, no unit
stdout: 88
